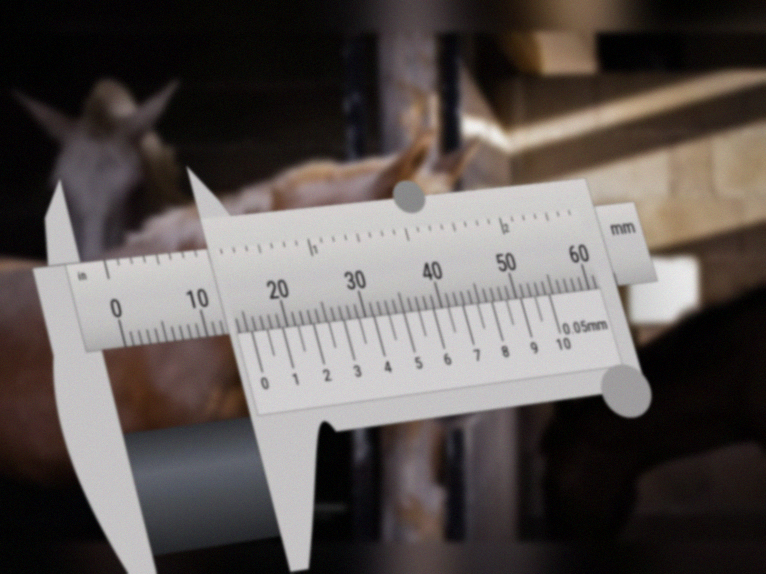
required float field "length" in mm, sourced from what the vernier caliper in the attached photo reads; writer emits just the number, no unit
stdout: 15.5
